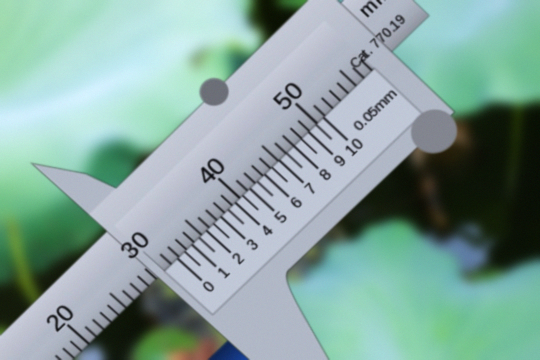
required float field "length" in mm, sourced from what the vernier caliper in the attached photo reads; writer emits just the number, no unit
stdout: 31.8
